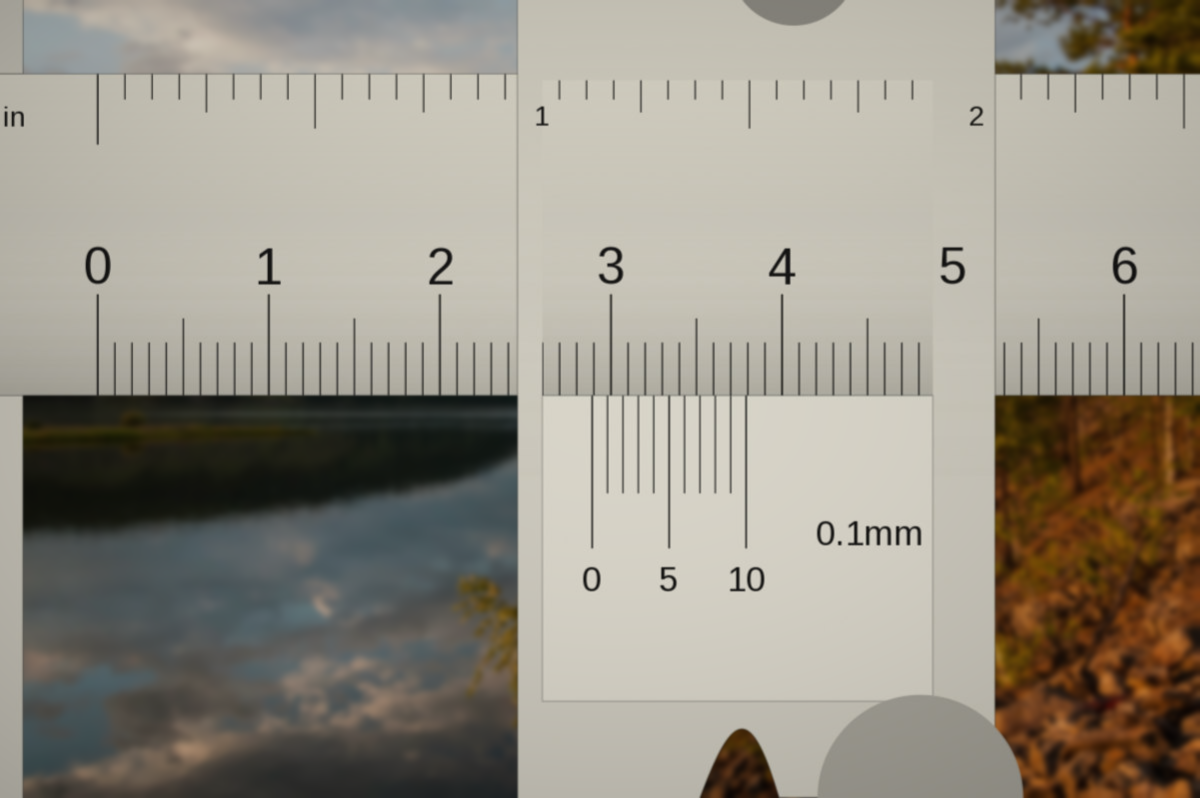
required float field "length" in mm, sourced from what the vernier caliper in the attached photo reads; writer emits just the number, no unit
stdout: 28.9
